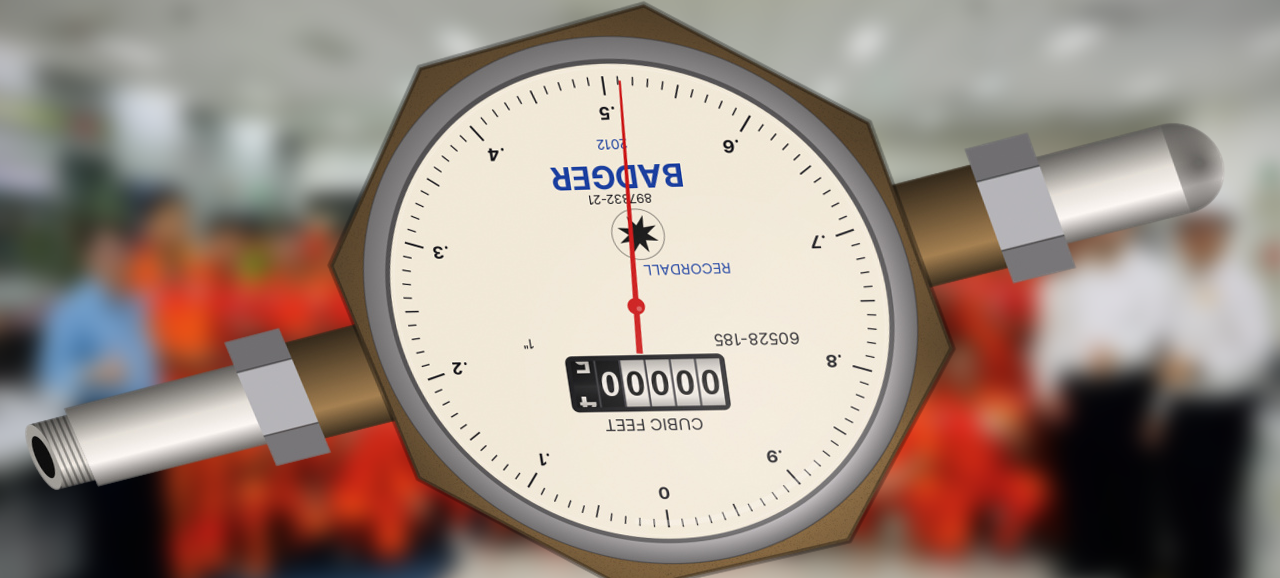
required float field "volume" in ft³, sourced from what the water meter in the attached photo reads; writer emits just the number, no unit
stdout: 4.51
